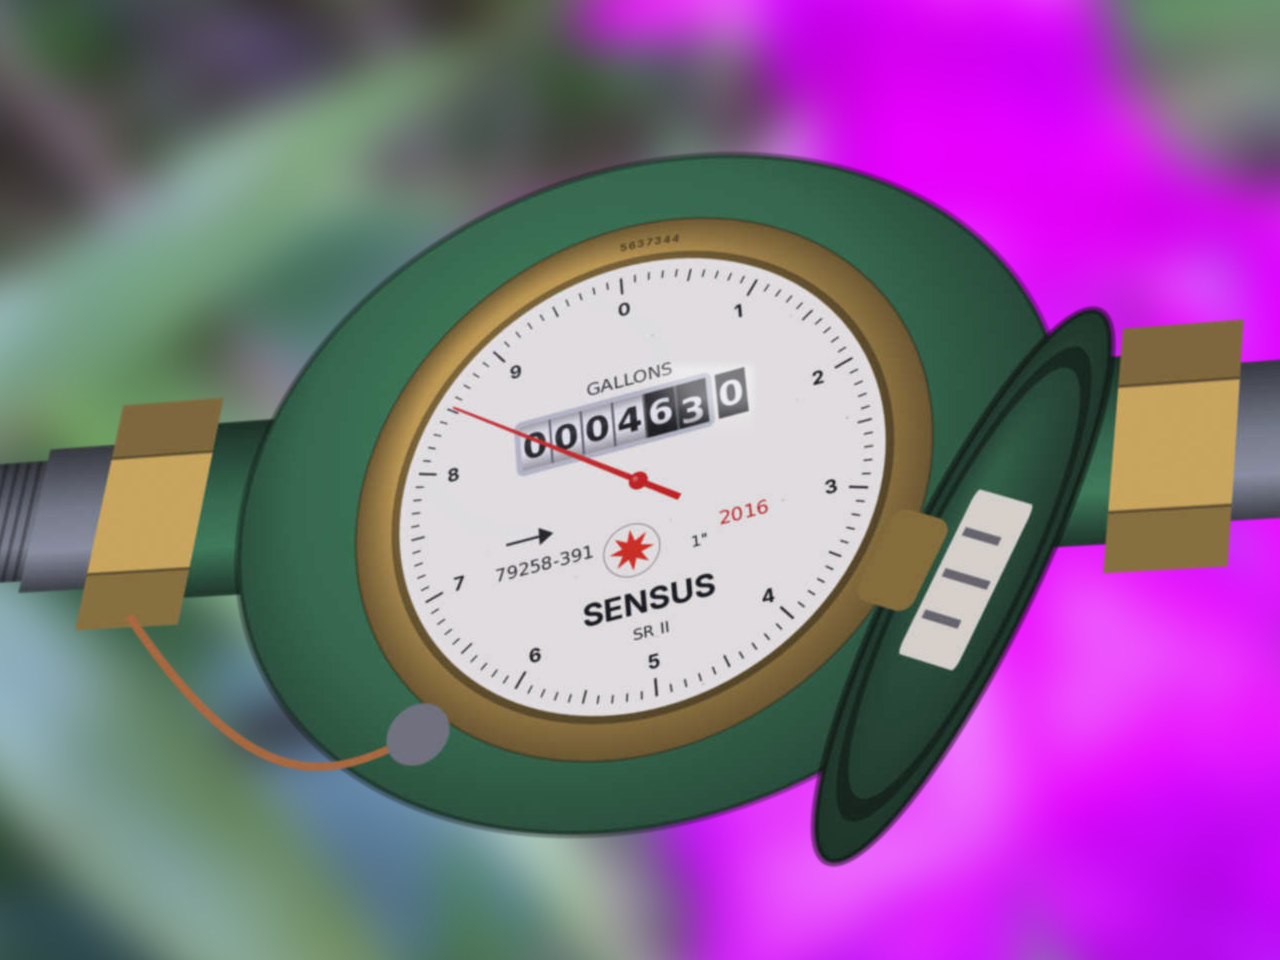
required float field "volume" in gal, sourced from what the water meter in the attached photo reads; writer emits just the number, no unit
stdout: 4628.5
